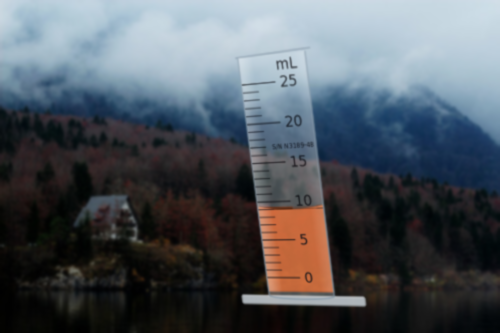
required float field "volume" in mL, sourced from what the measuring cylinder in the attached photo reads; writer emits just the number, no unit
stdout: 9
